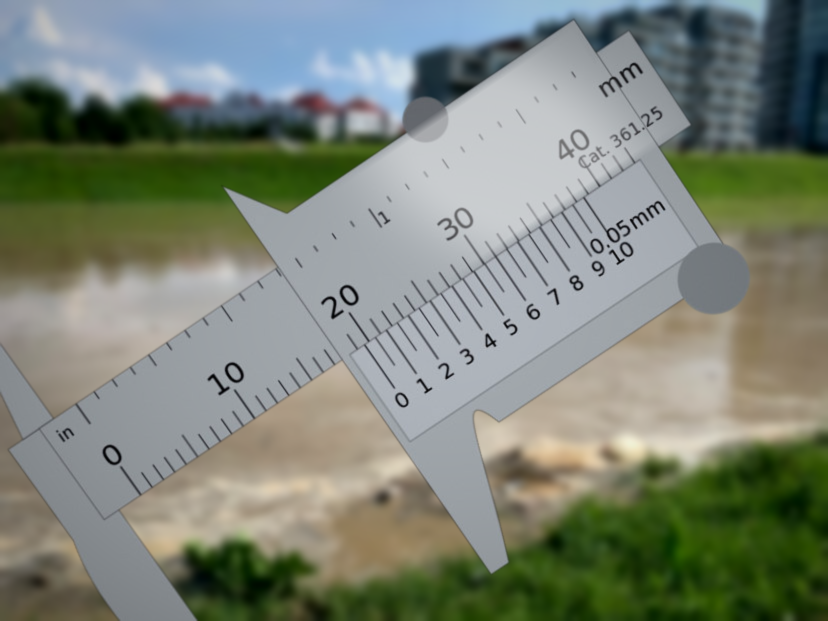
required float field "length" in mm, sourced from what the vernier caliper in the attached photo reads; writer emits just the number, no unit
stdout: 19.6
